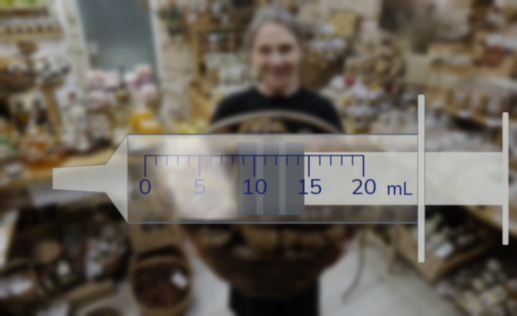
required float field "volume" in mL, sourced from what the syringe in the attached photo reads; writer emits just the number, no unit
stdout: 8.5
